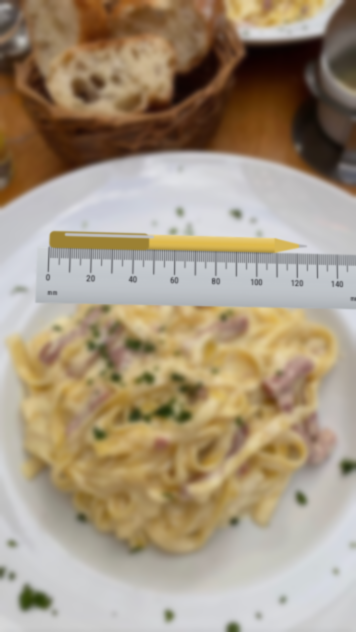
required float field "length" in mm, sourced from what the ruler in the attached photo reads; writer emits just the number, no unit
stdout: 125
